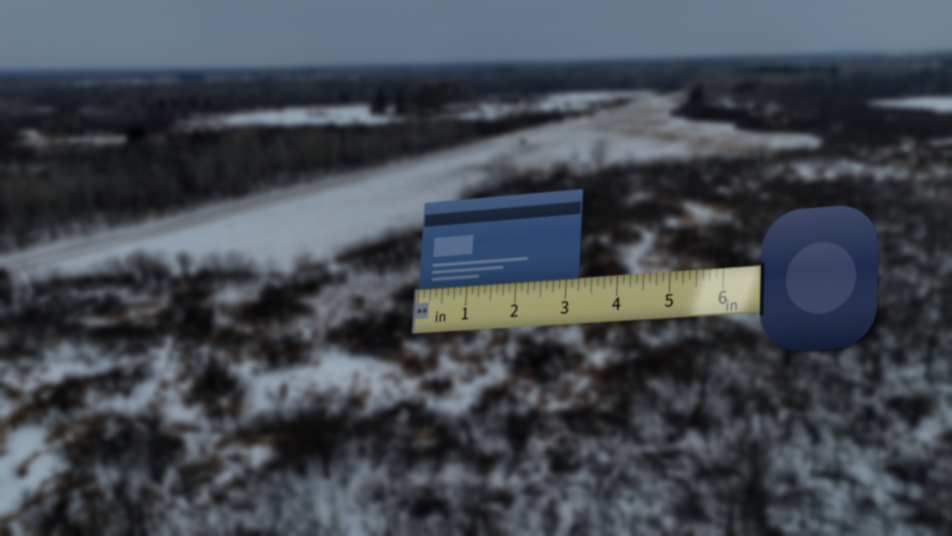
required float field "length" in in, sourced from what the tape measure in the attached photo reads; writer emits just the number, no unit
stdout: 3.25
